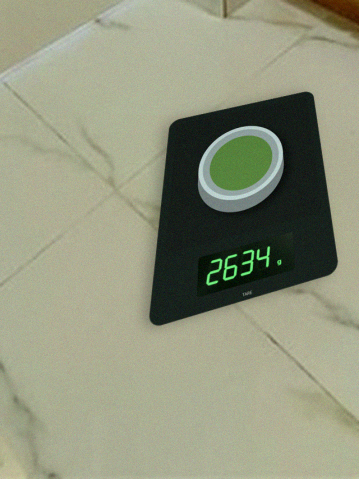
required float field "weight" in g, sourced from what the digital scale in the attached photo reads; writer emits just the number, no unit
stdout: 2634
